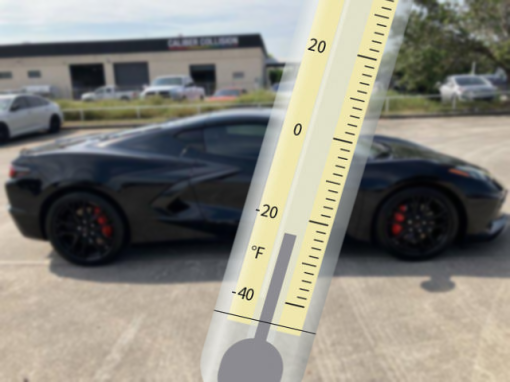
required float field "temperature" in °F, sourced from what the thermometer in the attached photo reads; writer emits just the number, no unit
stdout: -24
